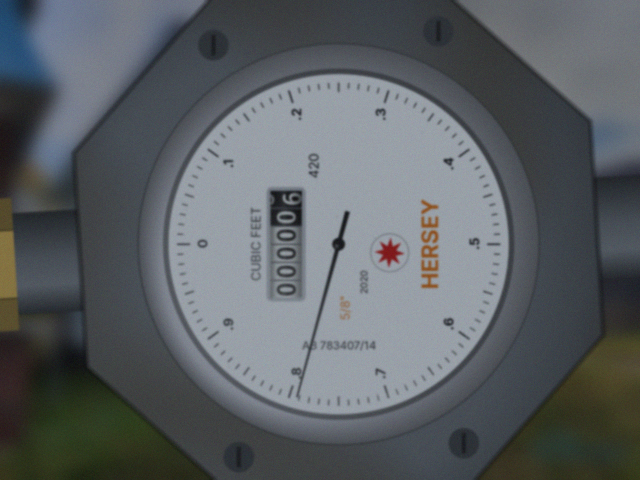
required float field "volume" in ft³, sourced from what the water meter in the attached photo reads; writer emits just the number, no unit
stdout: 5.79
